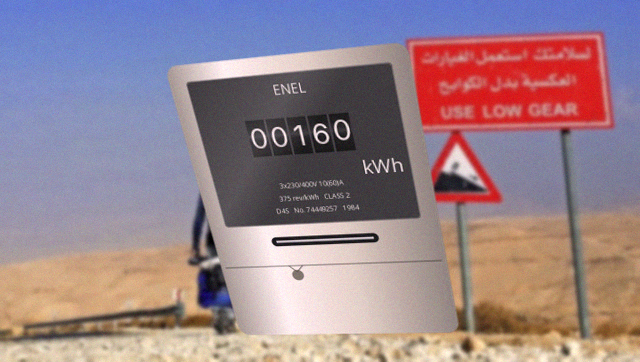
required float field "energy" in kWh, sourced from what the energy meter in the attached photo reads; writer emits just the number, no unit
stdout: 160
